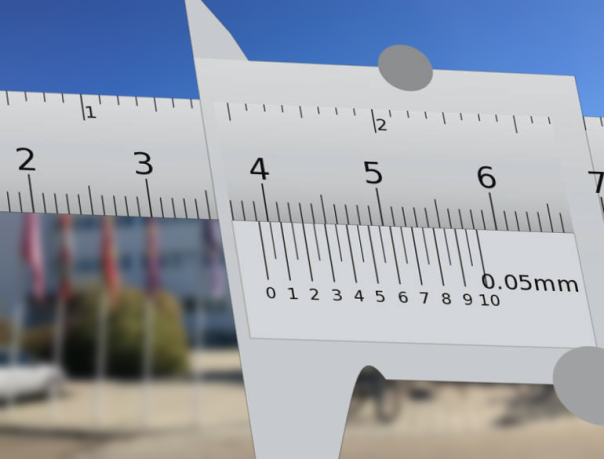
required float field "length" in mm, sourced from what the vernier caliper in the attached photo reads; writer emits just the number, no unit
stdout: 39.2
